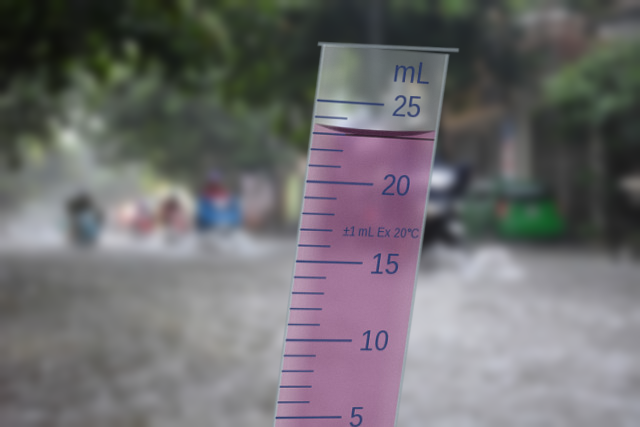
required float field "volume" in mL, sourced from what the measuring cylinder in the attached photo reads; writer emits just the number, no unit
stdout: 23
